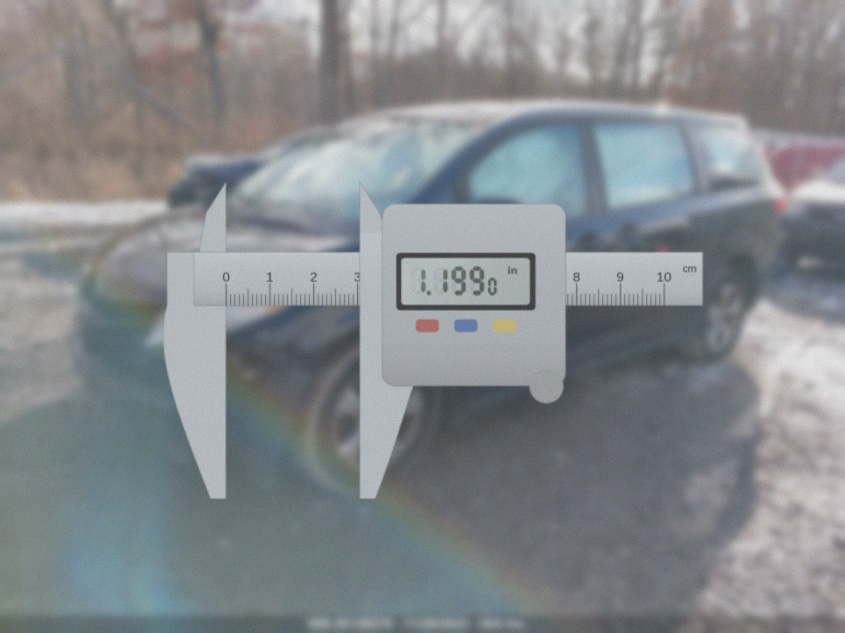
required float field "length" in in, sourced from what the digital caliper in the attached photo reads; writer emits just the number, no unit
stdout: 1.1990
